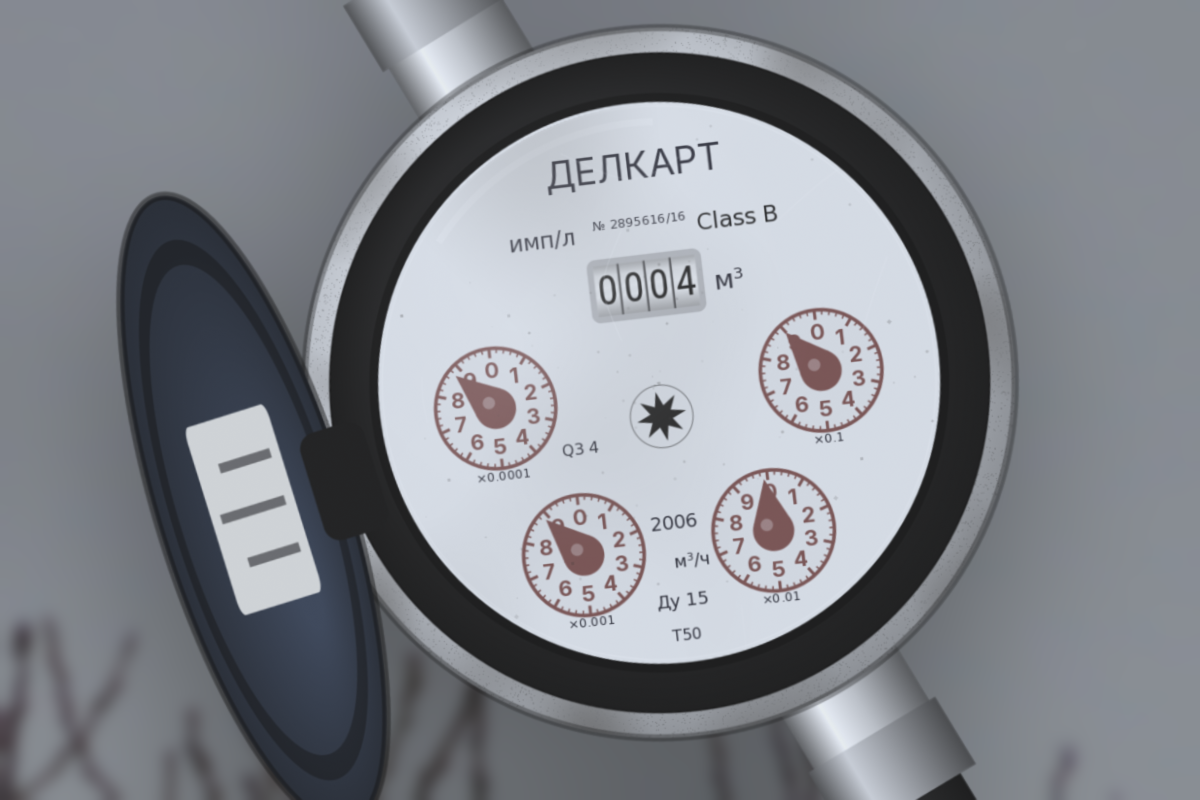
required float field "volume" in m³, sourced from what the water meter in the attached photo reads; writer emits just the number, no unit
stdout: 4.8988
